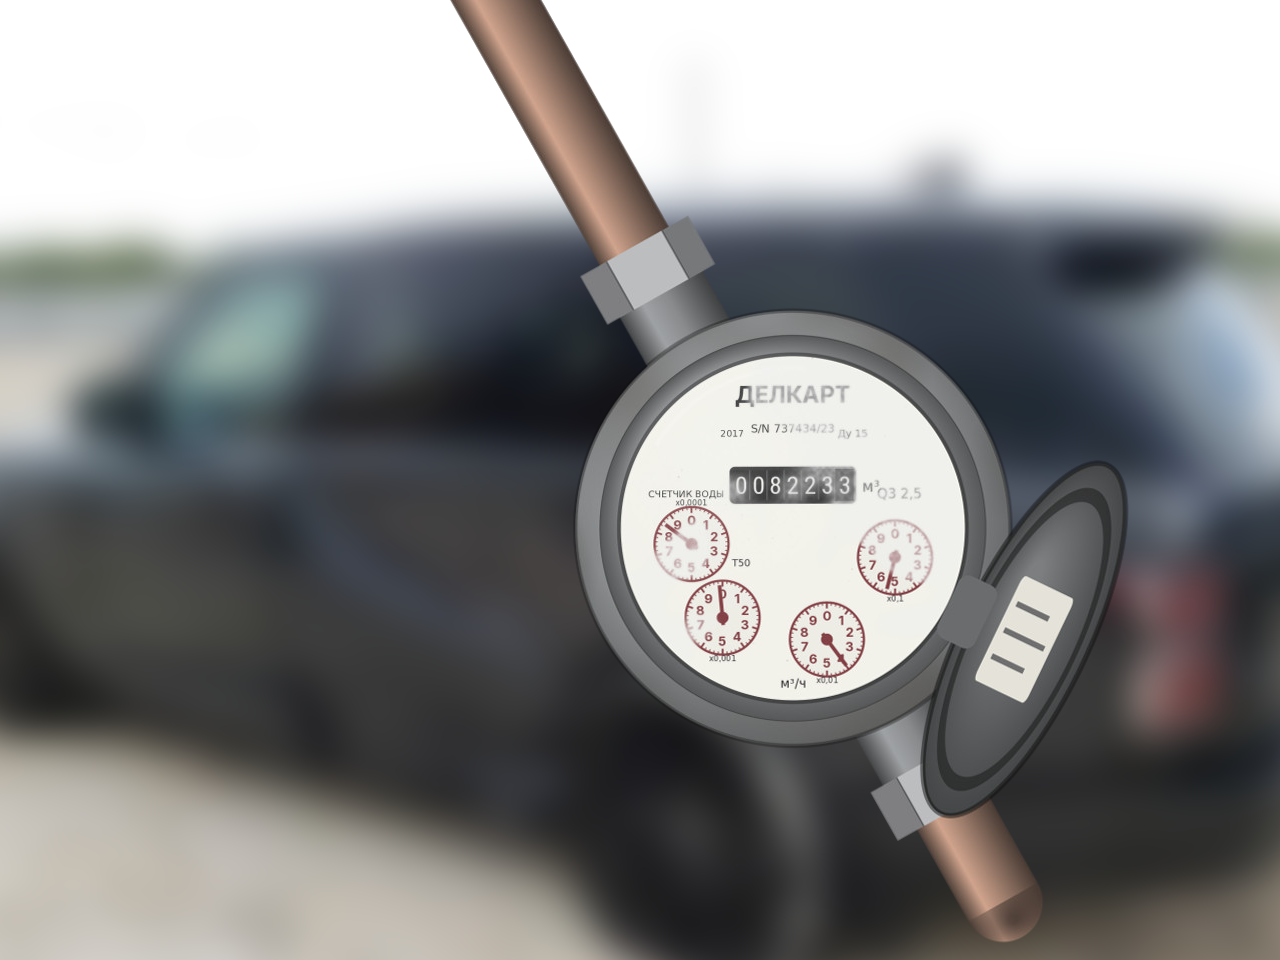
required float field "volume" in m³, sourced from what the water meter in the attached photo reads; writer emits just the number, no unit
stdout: 82233.5398
